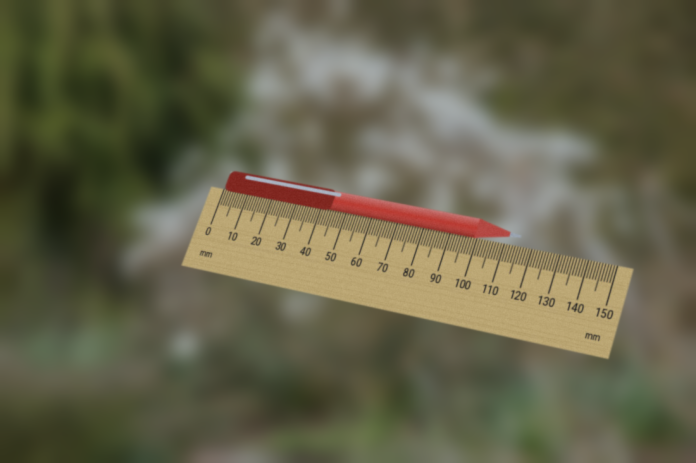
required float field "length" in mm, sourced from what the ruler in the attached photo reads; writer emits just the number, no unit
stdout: 115
